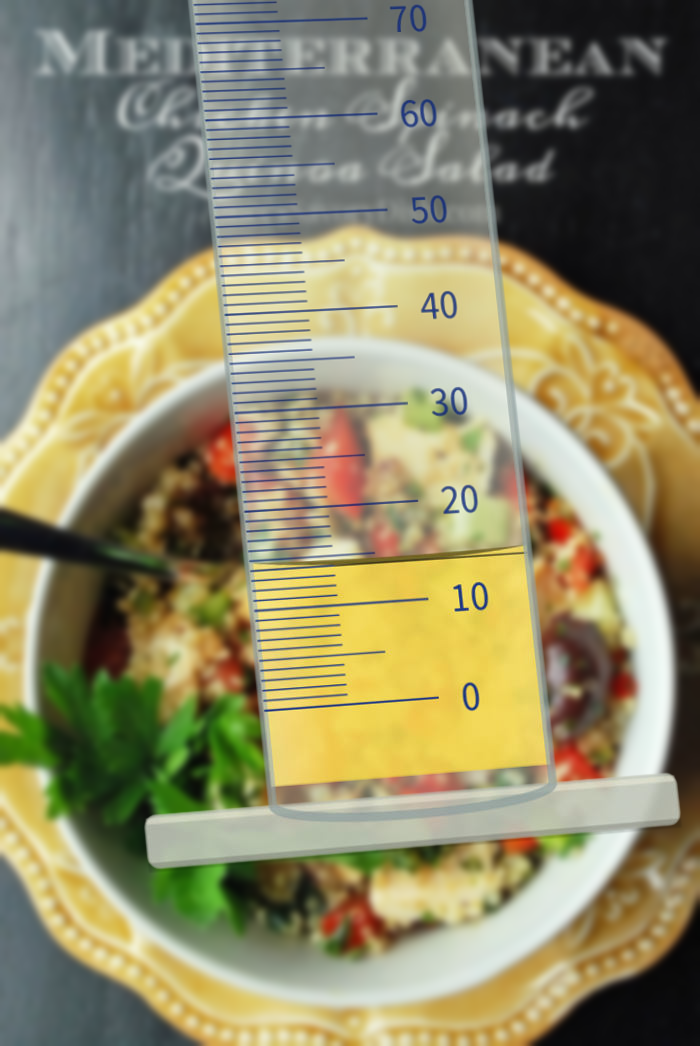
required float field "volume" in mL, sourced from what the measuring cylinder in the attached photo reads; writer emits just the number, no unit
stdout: 14
